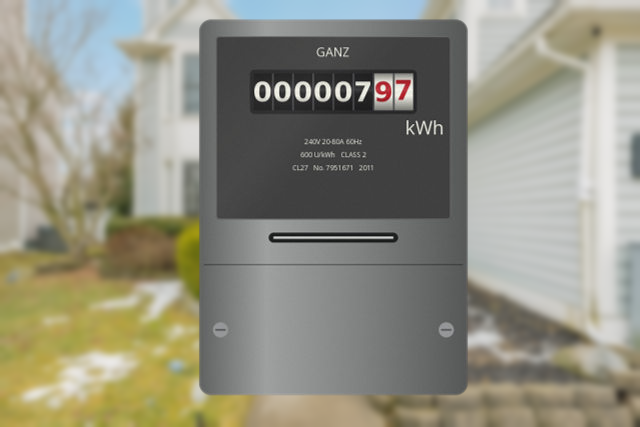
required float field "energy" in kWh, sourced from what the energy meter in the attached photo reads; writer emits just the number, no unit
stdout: 7.97
